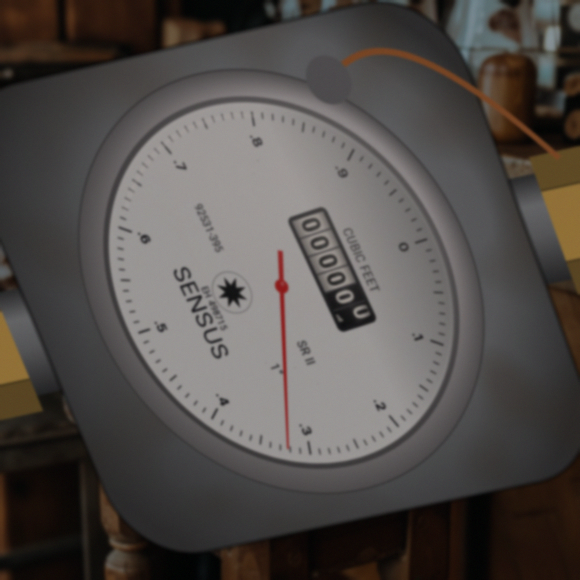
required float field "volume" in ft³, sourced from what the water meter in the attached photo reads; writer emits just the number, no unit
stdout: 0.32
